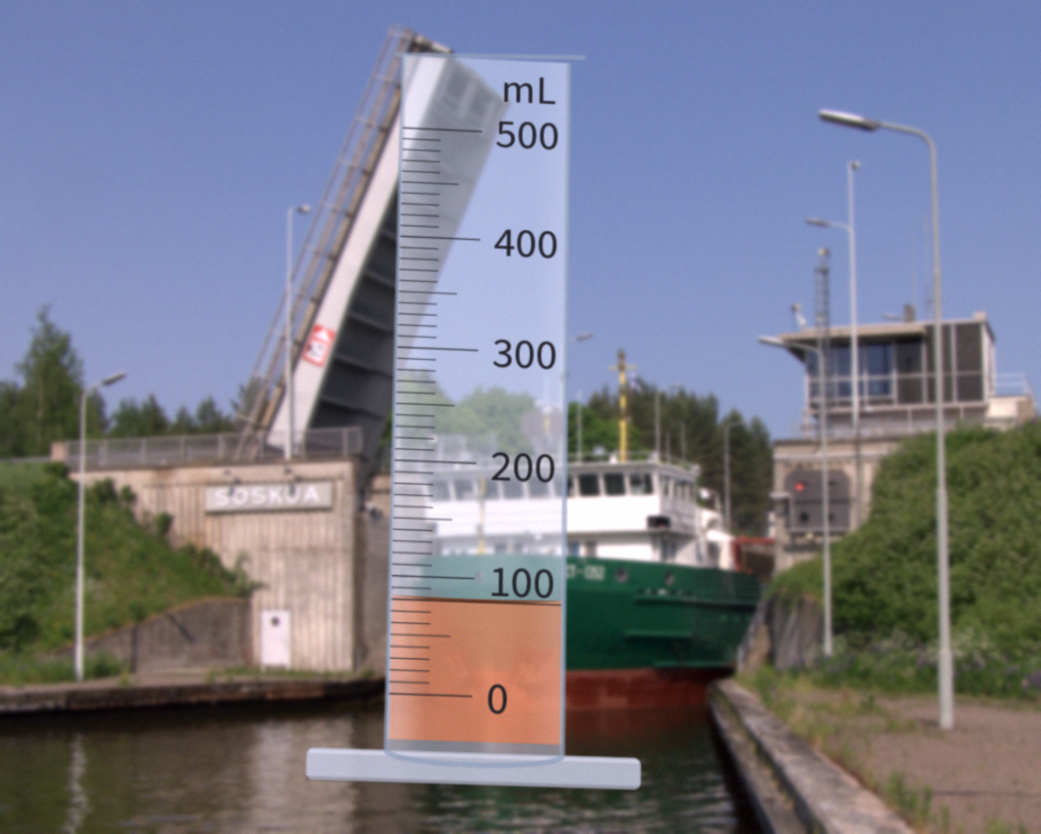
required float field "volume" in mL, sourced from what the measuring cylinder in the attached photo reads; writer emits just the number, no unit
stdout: 80
